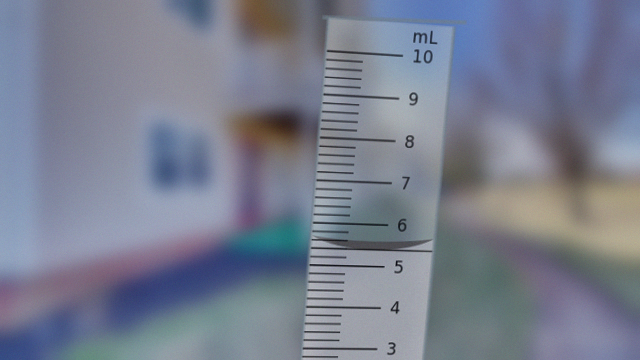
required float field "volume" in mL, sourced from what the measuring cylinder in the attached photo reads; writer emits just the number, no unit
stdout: 5.4
